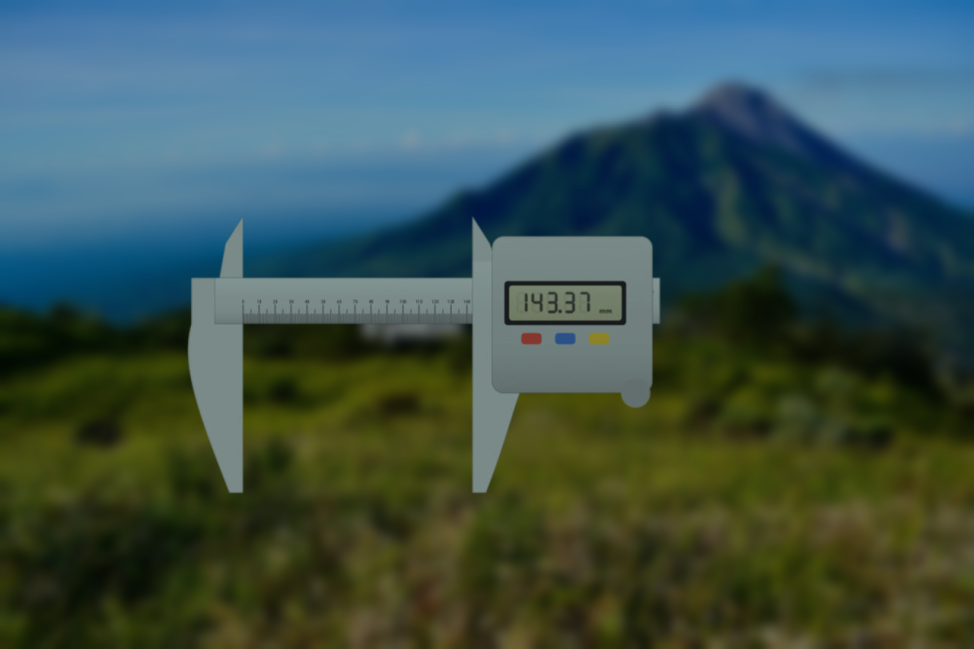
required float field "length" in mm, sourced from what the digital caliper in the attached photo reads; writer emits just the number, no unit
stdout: 143.37
